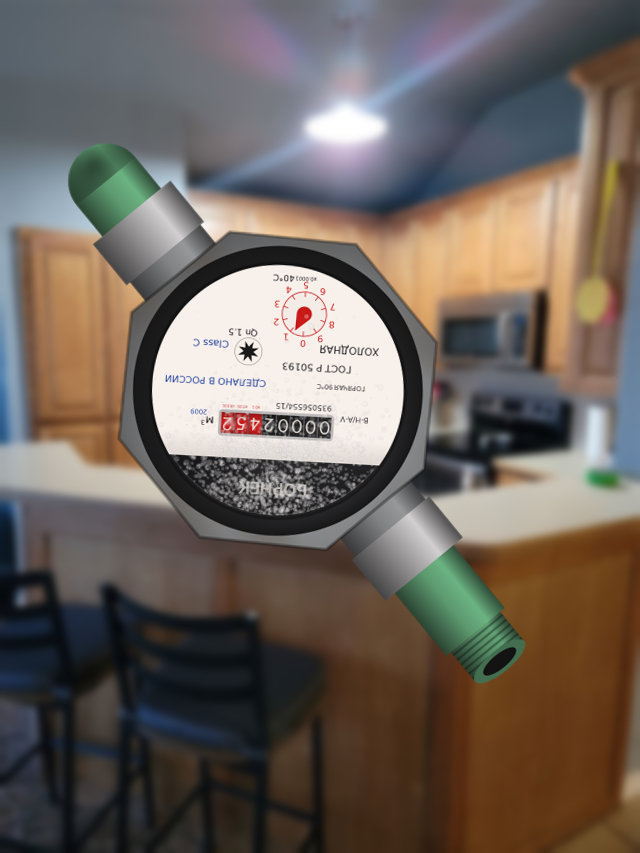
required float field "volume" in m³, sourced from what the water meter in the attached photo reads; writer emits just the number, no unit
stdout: 2.4520
